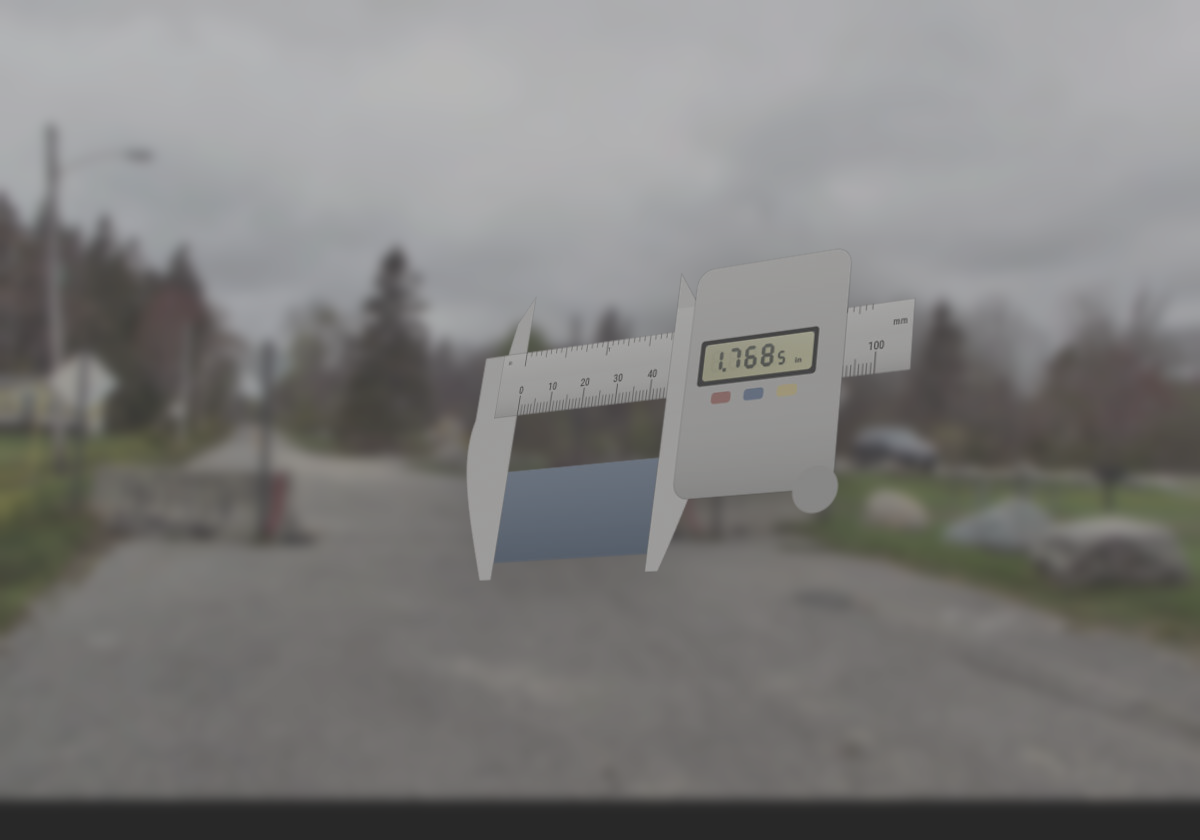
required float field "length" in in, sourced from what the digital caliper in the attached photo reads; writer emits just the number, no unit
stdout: 1.7685
